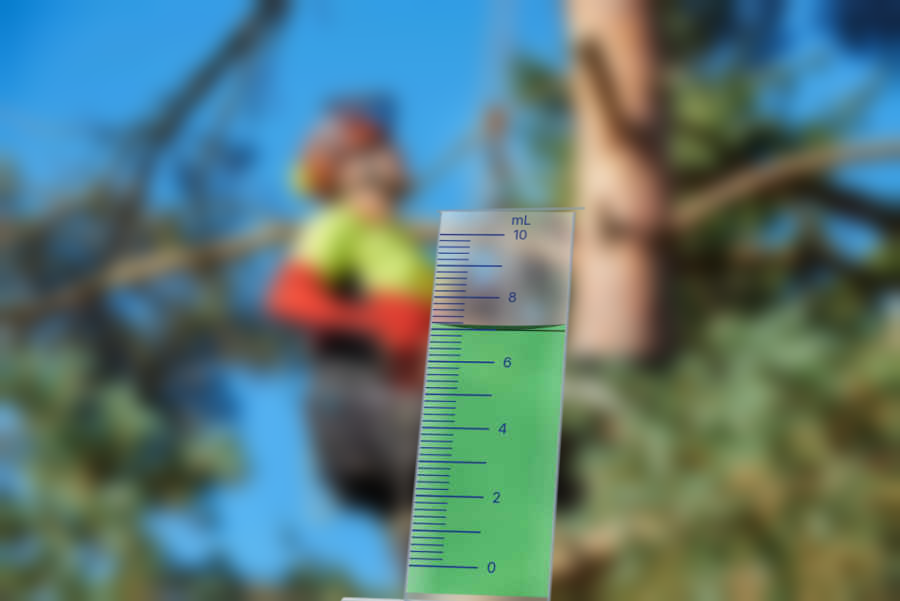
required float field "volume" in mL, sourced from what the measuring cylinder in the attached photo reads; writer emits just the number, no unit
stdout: 7
